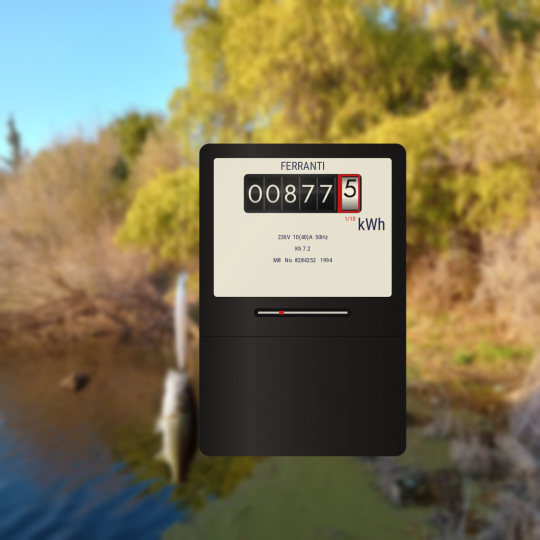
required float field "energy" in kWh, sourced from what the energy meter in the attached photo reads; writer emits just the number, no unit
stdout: 877.5
